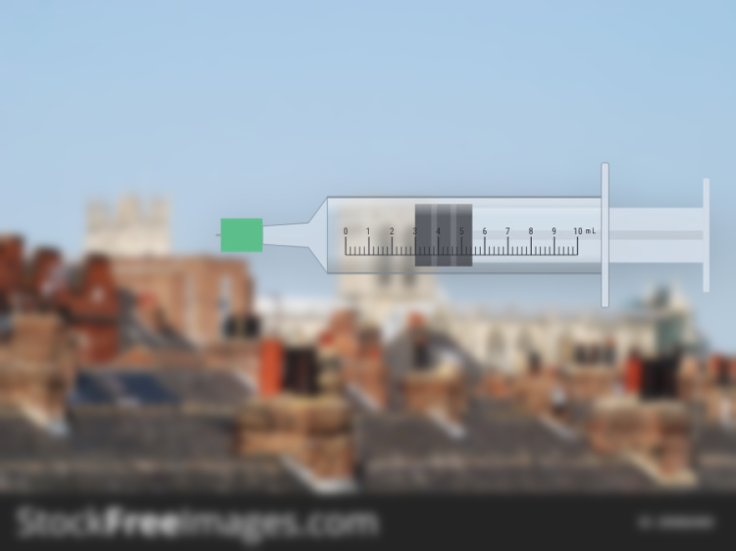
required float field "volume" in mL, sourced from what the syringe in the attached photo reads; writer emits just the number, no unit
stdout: 3
